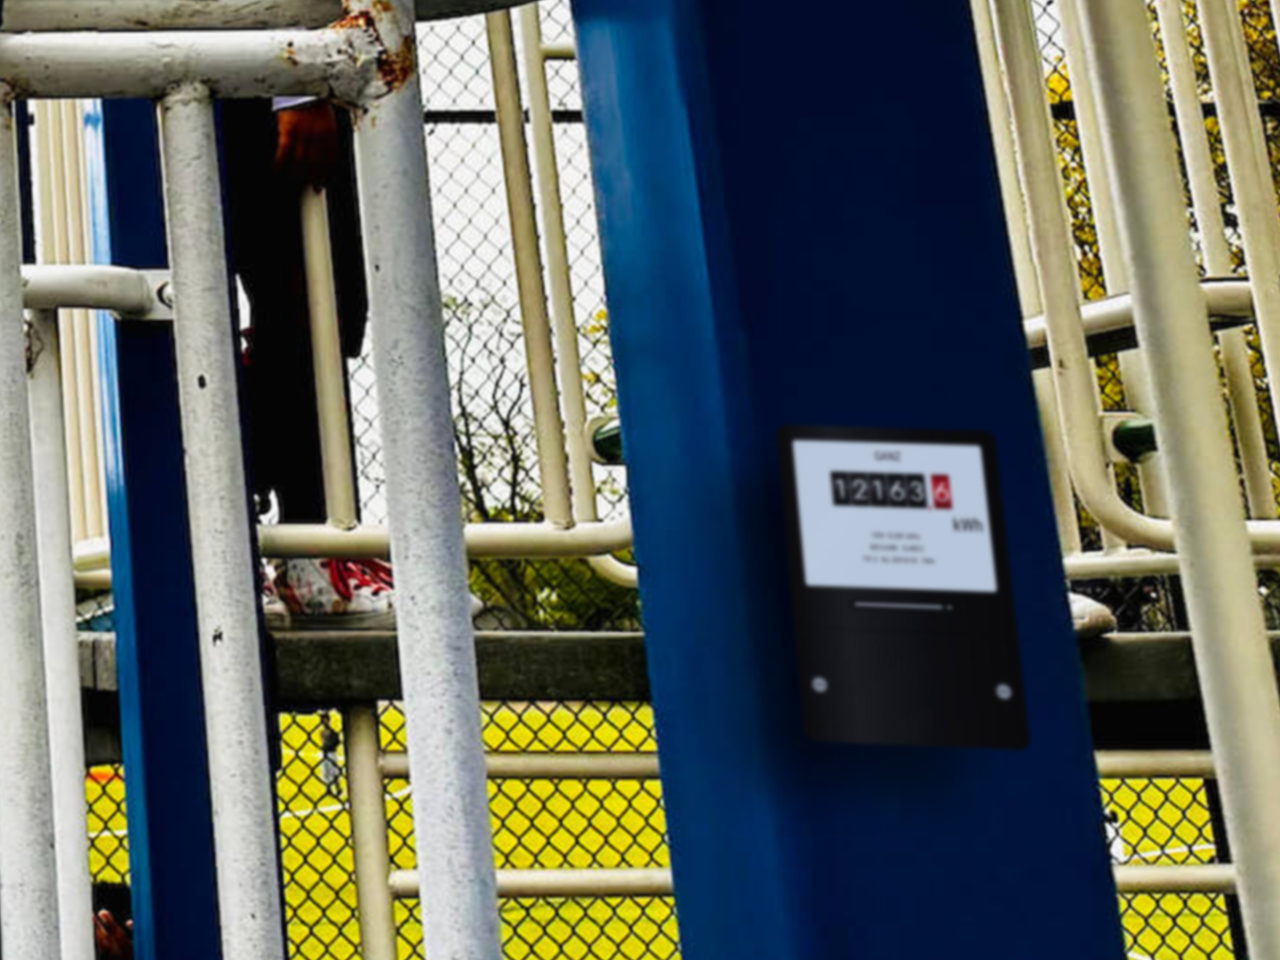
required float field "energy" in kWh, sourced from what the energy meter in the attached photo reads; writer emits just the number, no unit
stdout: 12163.6
